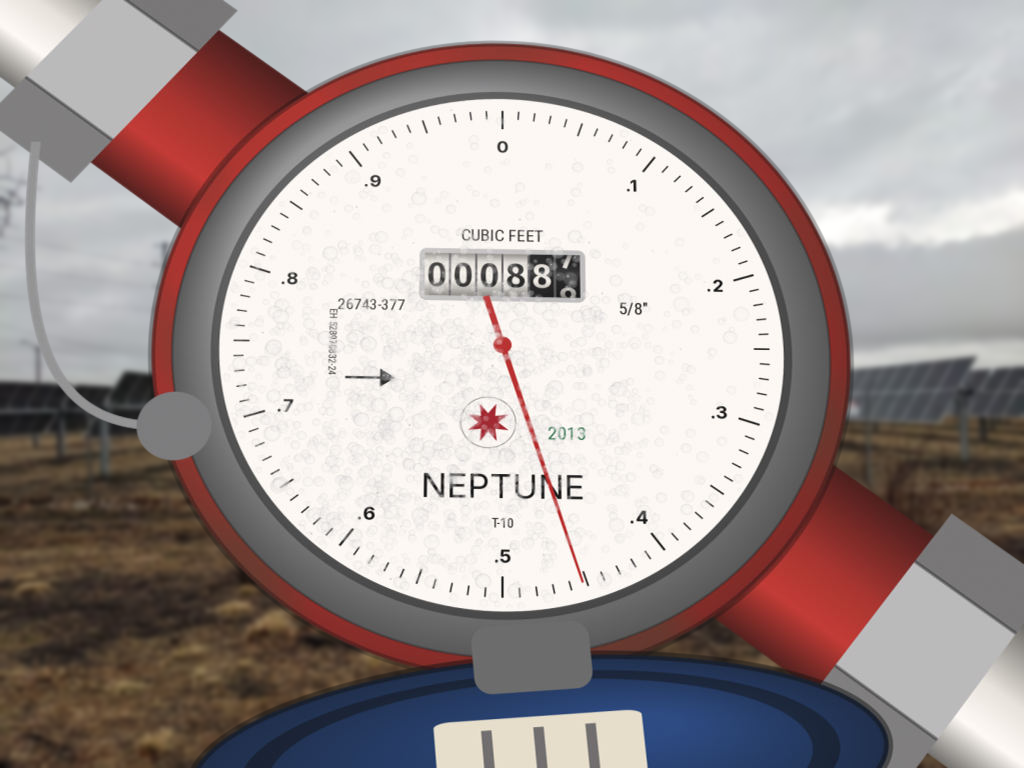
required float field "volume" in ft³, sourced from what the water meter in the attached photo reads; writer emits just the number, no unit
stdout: 887.45
